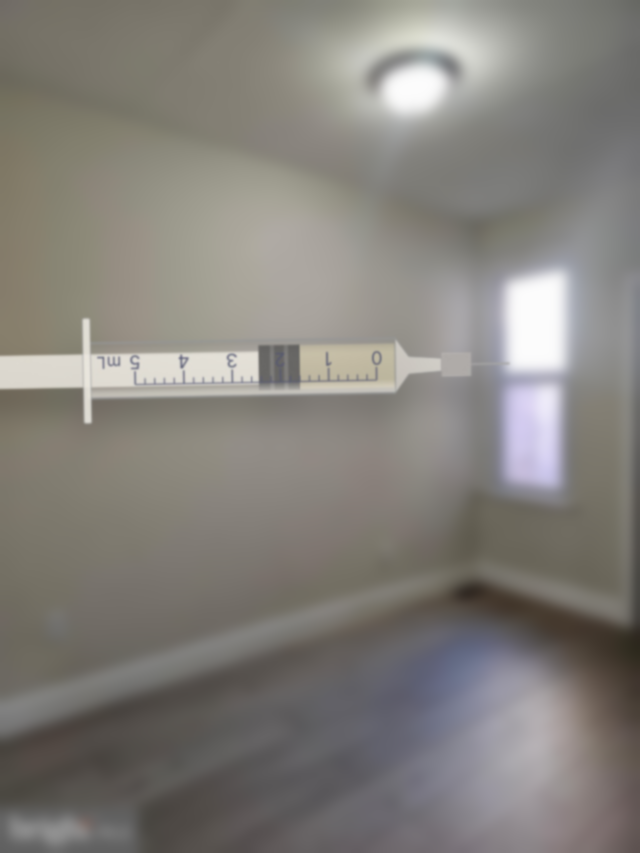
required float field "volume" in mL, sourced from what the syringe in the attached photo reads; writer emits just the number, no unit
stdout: 1.6
